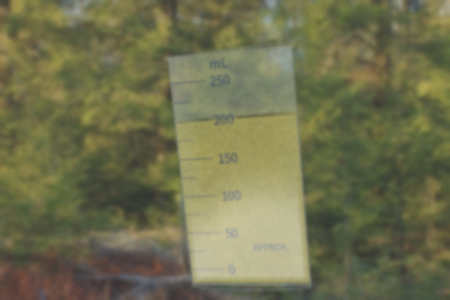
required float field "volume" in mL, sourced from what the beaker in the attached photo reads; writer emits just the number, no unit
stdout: 200
